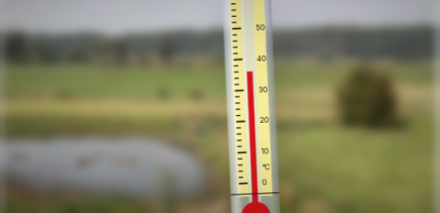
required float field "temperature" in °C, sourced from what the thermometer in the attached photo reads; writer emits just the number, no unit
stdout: 36
